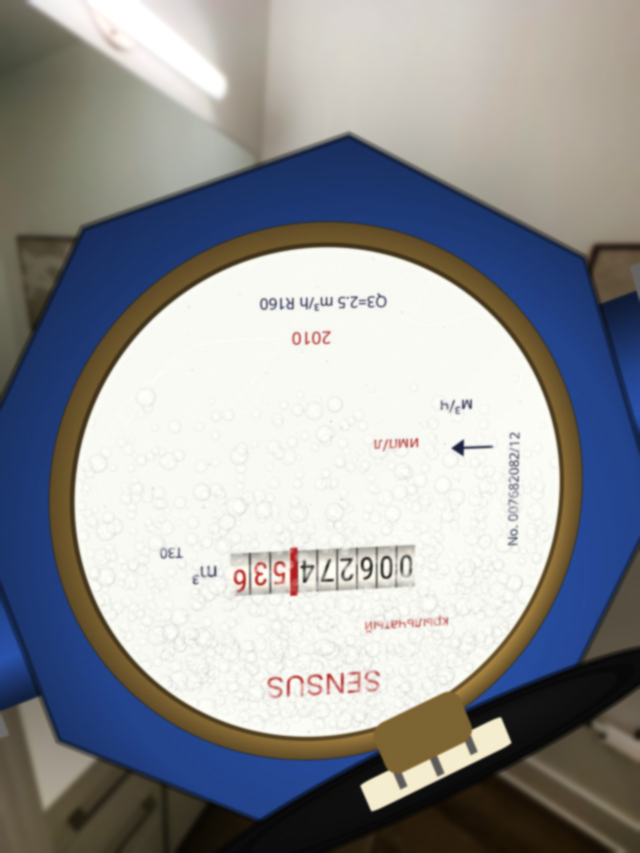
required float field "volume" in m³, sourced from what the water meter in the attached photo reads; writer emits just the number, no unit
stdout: 6274.536
